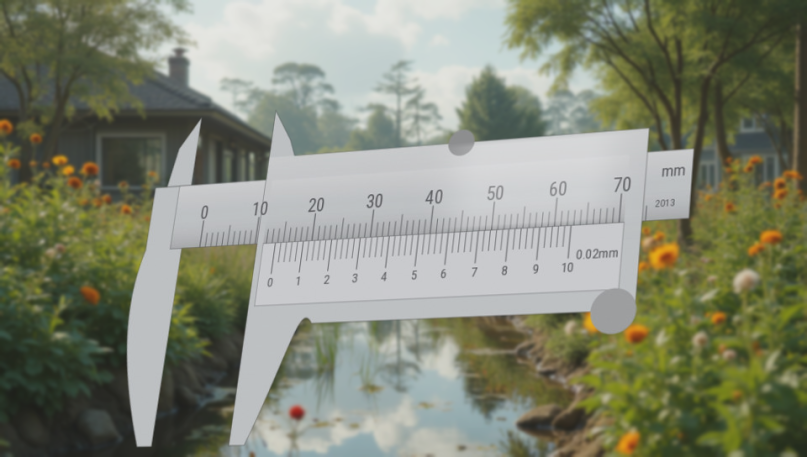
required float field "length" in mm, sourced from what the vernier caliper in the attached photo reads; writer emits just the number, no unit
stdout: 13.6
